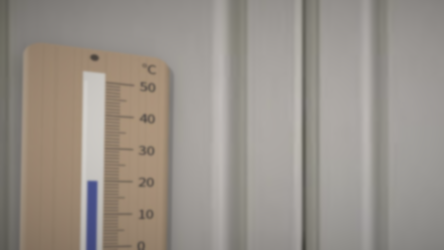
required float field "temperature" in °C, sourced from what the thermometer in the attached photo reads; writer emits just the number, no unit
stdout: 20
